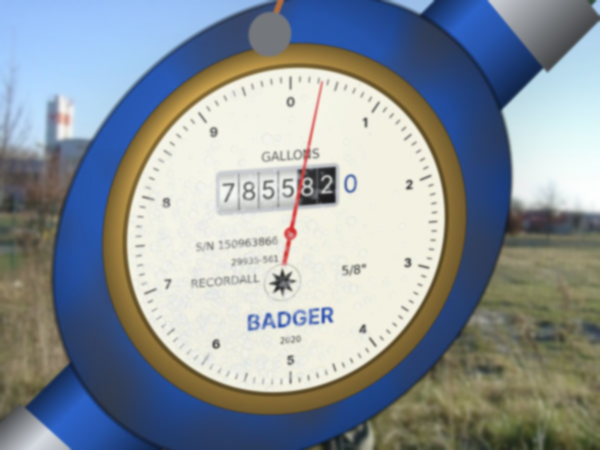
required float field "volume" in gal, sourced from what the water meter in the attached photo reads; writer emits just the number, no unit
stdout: 7855820.3
